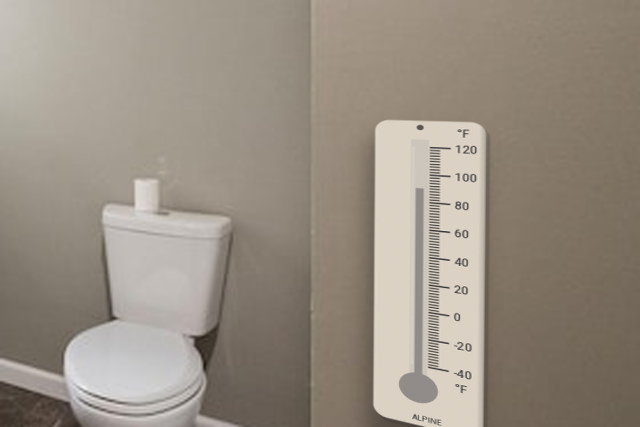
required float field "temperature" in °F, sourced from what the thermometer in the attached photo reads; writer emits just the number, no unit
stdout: 90
